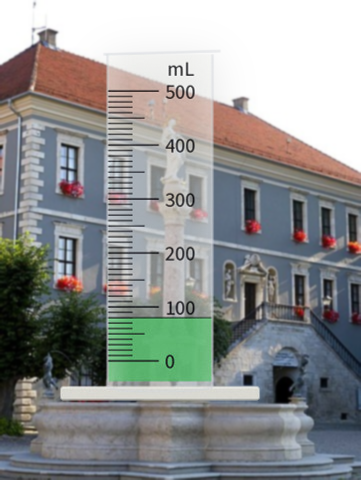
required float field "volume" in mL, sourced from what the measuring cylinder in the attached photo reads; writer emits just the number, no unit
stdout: 80
